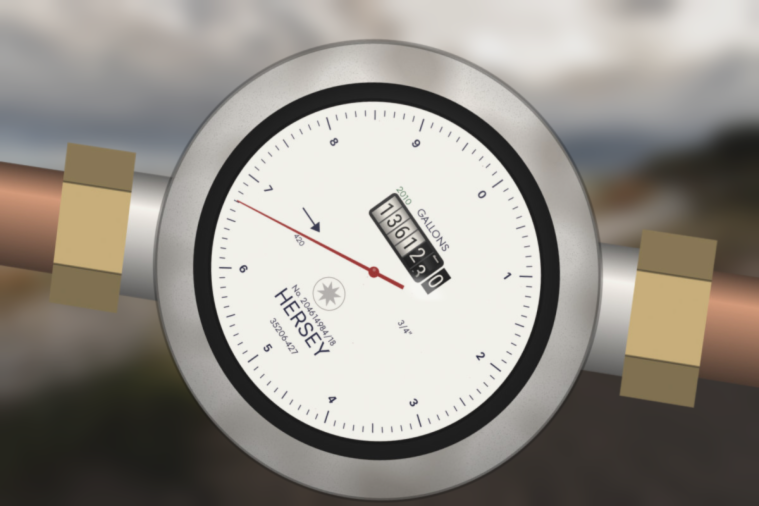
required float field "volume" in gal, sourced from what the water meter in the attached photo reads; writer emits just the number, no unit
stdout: 1361226.7
